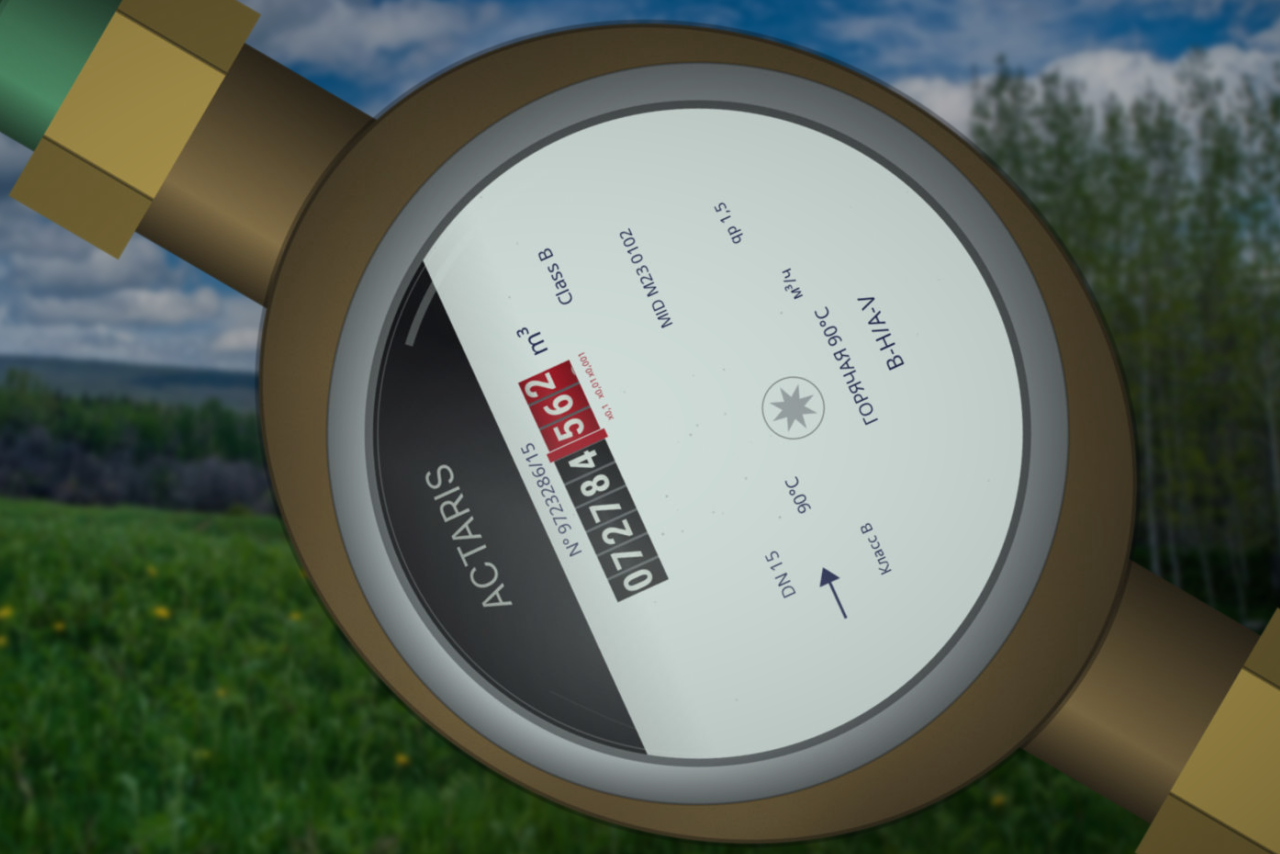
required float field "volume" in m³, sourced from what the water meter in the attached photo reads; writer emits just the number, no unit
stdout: 72784.562
